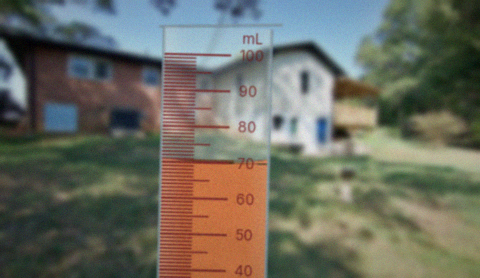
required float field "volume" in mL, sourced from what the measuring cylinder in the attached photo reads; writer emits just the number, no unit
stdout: 70
